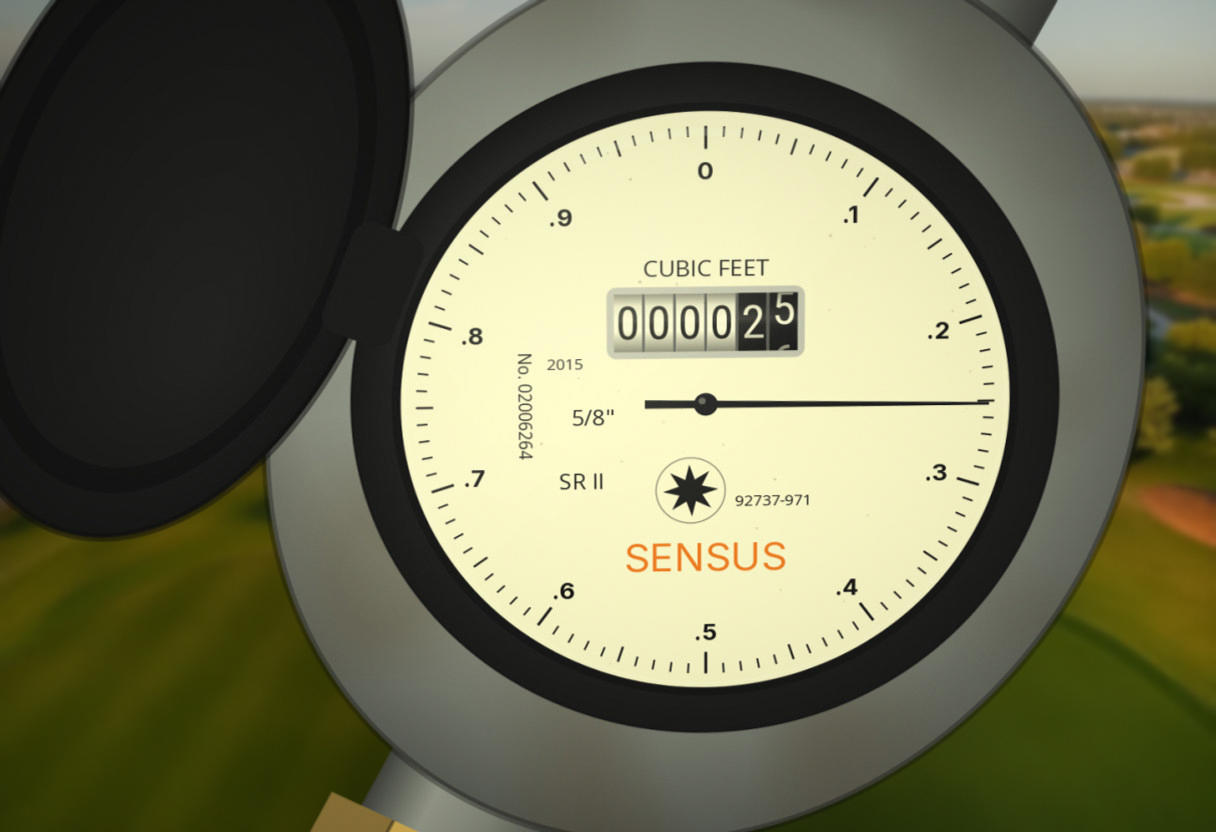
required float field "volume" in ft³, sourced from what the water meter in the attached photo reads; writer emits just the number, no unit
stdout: 25.25
